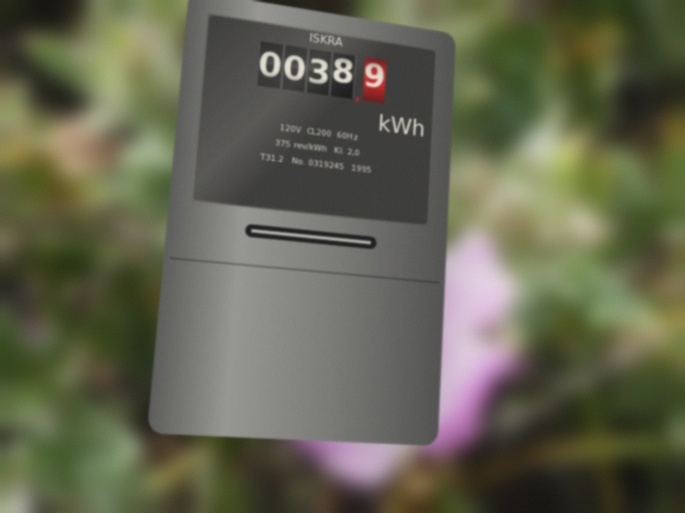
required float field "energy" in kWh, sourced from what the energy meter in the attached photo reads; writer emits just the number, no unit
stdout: 38.9
